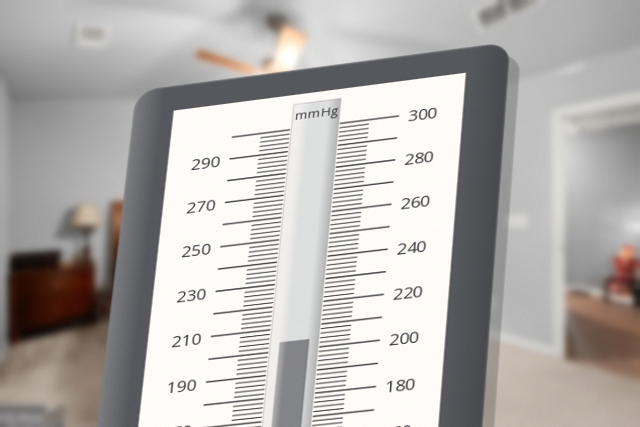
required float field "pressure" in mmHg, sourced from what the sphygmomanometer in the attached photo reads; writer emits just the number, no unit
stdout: 204
